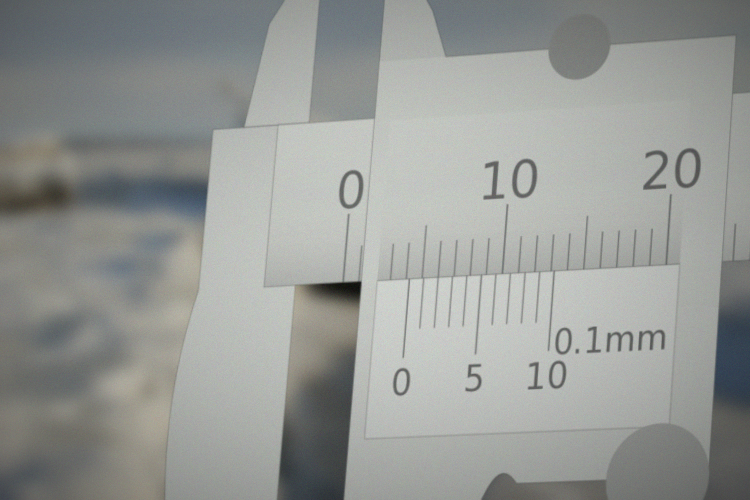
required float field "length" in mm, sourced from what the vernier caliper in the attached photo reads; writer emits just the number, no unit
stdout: 4.2
